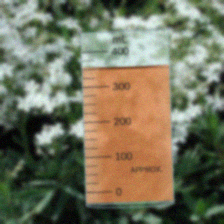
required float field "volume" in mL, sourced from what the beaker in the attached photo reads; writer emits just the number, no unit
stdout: 350
